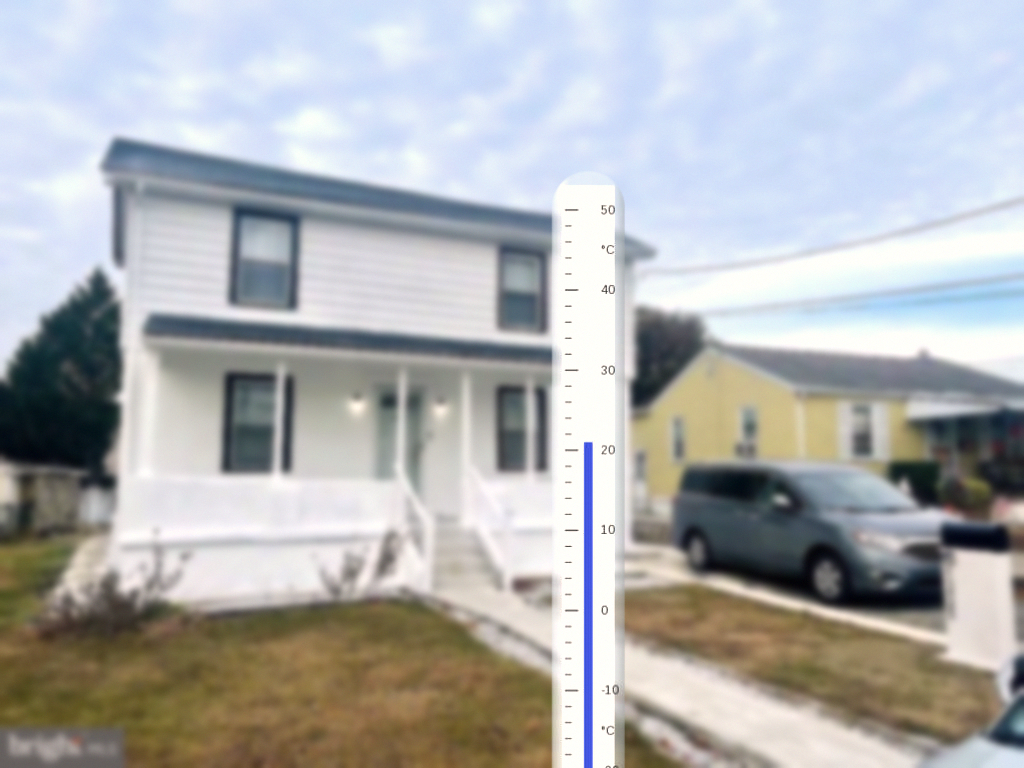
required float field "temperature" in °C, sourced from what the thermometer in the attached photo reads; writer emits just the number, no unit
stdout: 21
